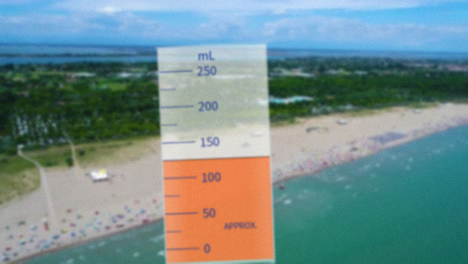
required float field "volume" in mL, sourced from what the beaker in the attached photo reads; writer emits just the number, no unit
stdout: 125
